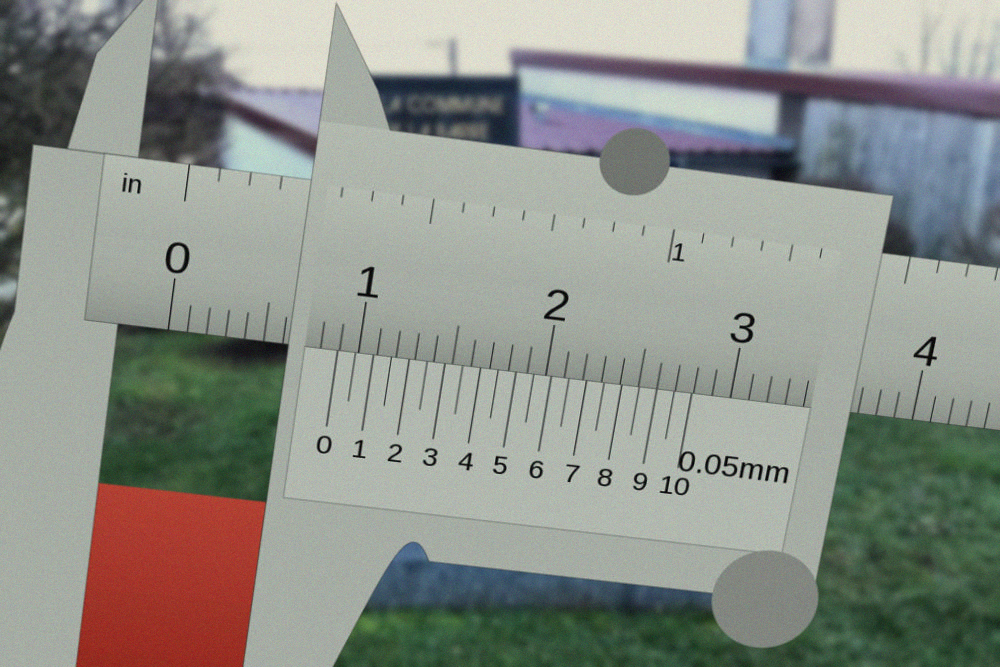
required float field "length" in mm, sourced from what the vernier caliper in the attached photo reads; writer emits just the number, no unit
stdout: 8.9
